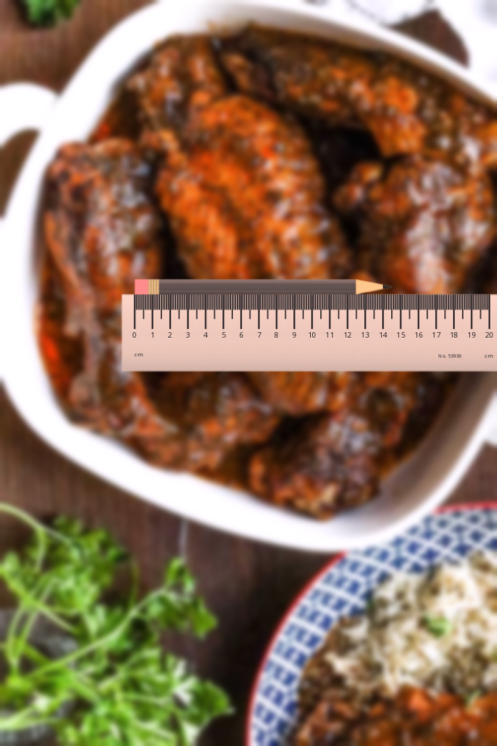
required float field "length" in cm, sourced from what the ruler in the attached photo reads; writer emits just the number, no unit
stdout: 14.5
